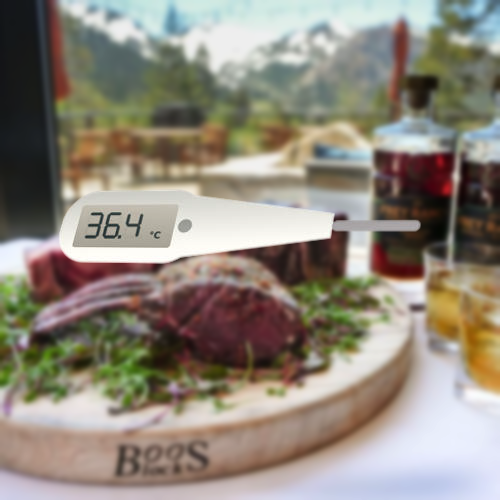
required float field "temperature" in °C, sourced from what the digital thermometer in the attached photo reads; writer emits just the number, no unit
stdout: 36.4
